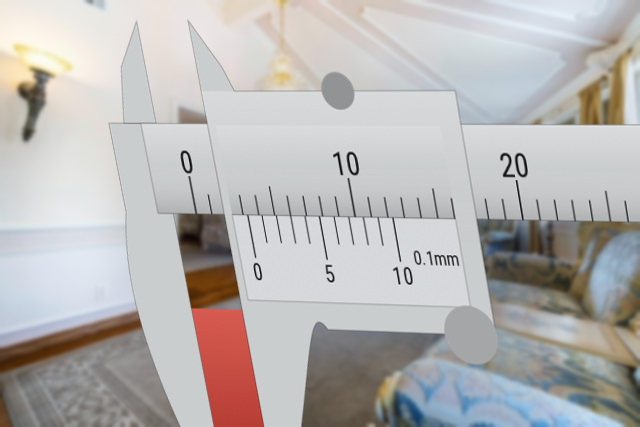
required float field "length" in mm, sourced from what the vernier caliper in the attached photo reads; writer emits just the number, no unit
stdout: 3.3
